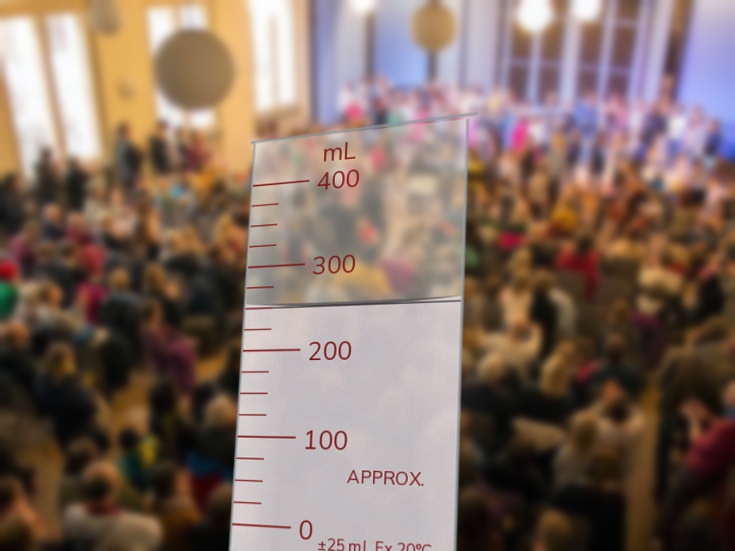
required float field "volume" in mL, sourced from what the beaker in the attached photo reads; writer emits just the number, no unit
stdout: 250
